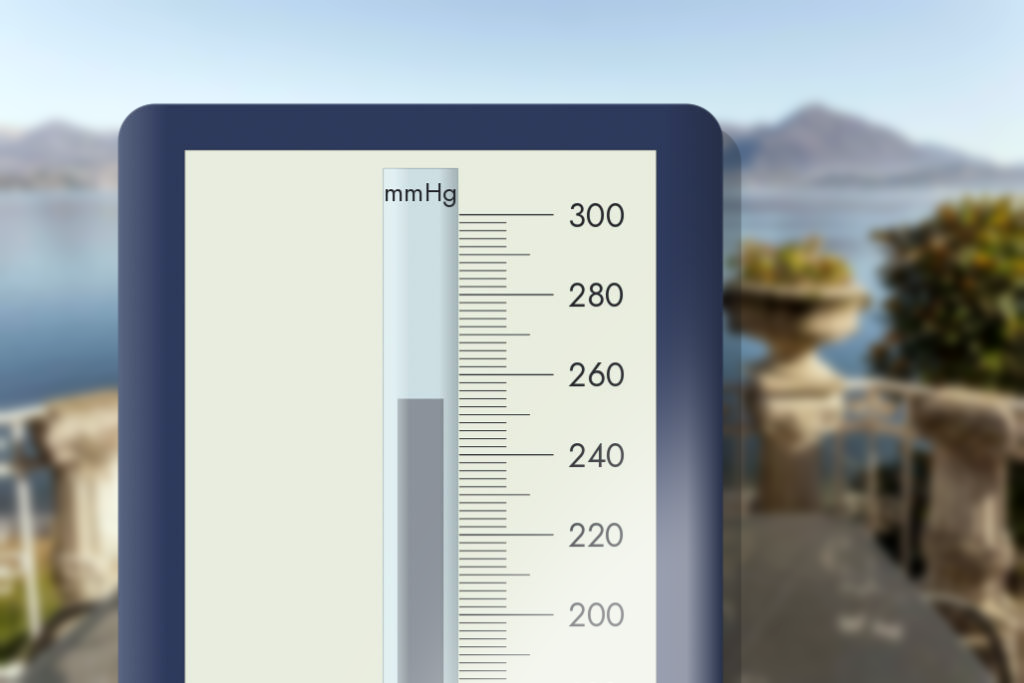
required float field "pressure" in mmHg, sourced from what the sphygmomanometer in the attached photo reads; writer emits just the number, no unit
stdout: 254
